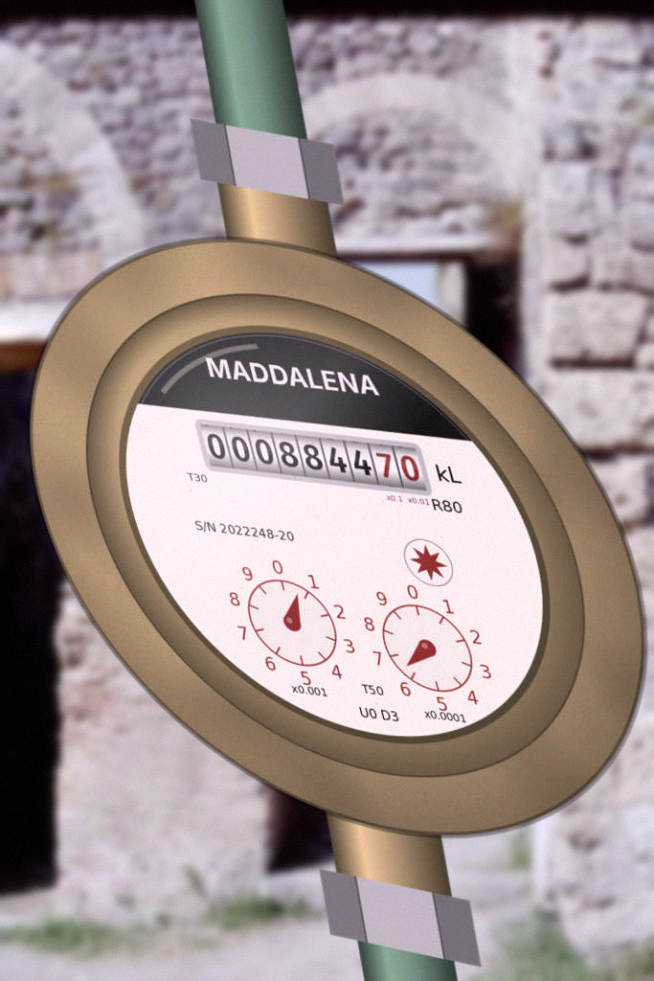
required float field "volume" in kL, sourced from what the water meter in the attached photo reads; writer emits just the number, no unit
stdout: 8844.7006
